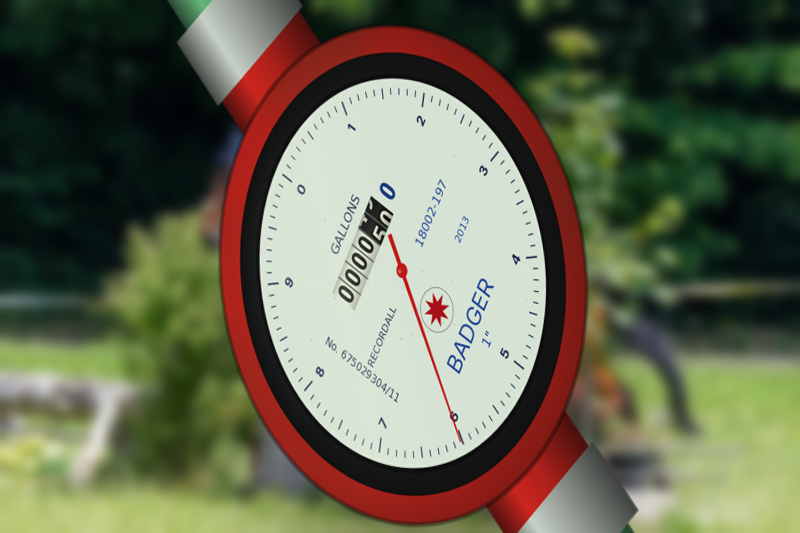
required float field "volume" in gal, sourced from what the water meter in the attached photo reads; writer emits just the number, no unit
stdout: 496.0
